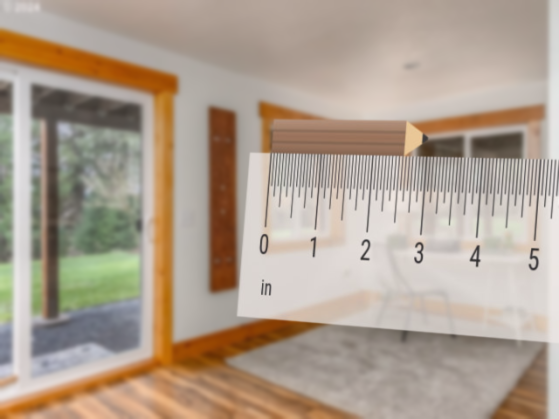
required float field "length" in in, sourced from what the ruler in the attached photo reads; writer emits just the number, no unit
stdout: 3
